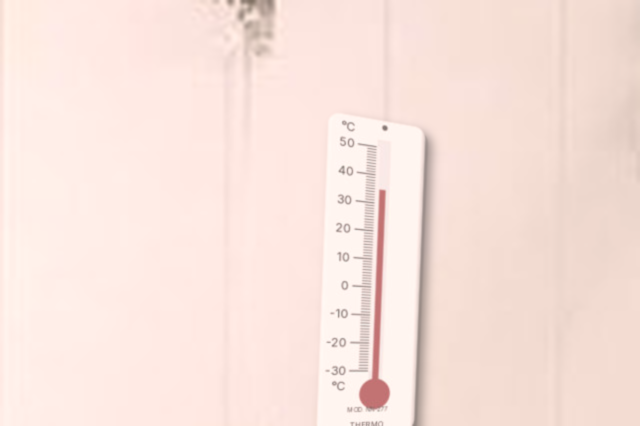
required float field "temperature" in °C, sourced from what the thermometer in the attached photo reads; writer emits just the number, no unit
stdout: 35
